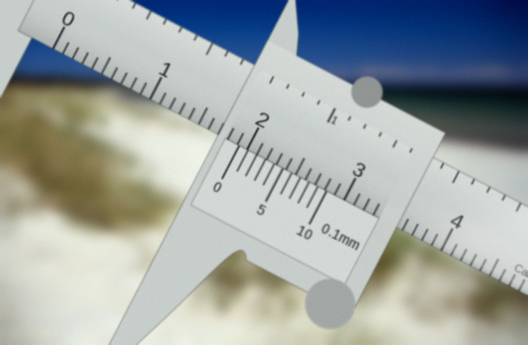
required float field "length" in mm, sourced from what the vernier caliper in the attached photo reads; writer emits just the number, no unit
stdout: 19.2
